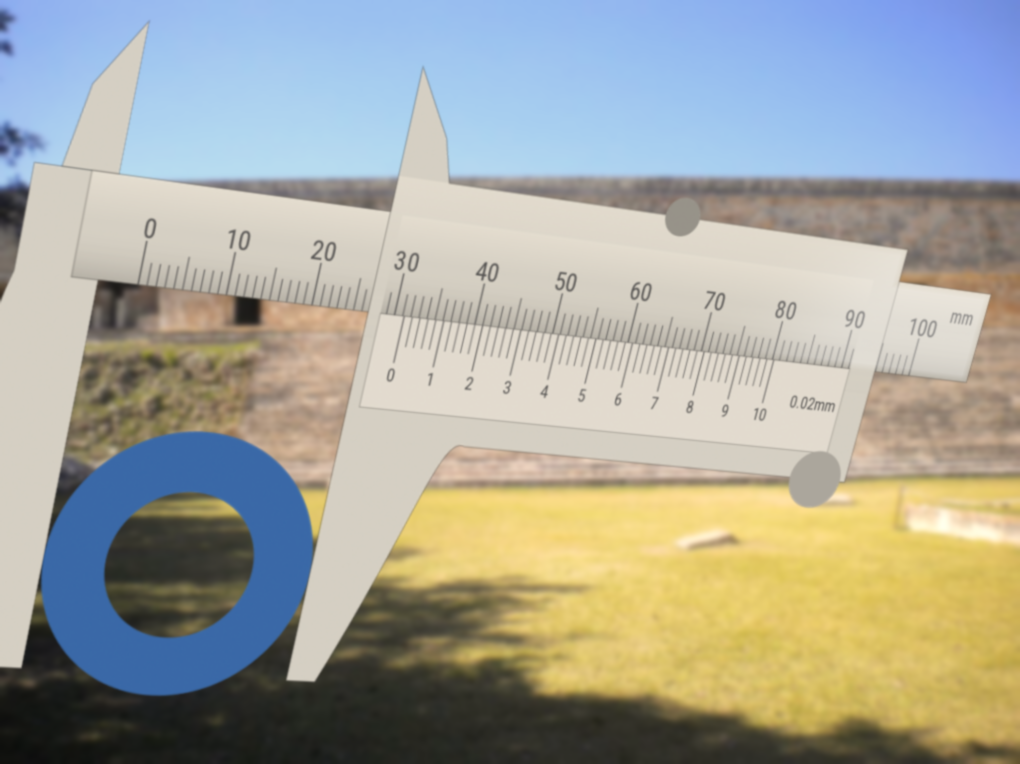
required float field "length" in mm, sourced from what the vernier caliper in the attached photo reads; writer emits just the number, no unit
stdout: 31.2
